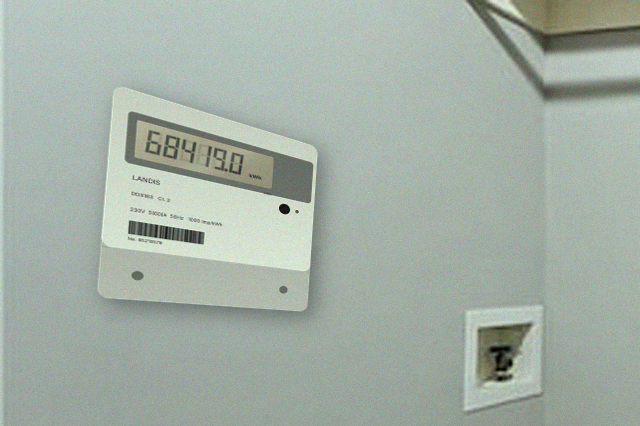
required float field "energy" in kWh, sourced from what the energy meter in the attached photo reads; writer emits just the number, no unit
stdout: 68419.0
